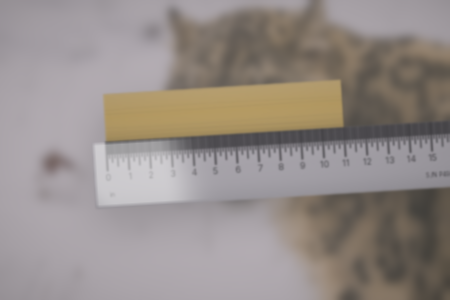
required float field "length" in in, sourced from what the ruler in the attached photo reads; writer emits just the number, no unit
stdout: 11
